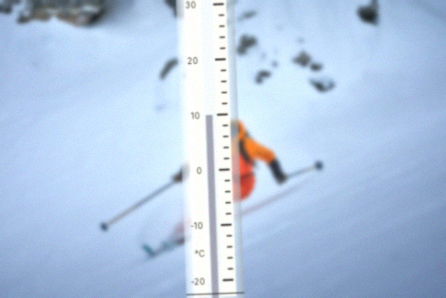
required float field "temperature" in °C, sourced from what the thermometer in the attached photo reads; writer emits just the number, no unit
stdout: 10
